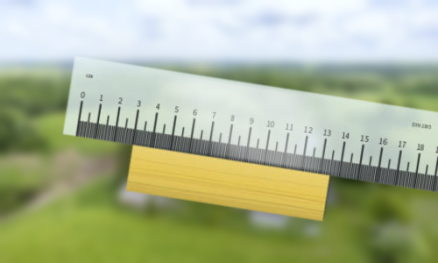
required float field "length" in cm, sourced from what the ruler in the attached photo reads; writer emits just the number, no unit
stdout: 10.5
